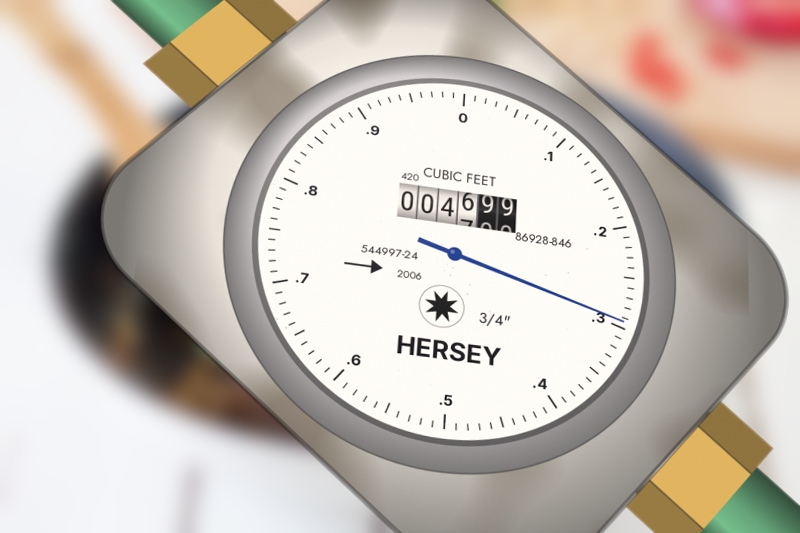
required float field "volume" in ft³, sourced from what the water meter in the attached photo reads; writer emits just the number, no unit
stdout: 4699.29
